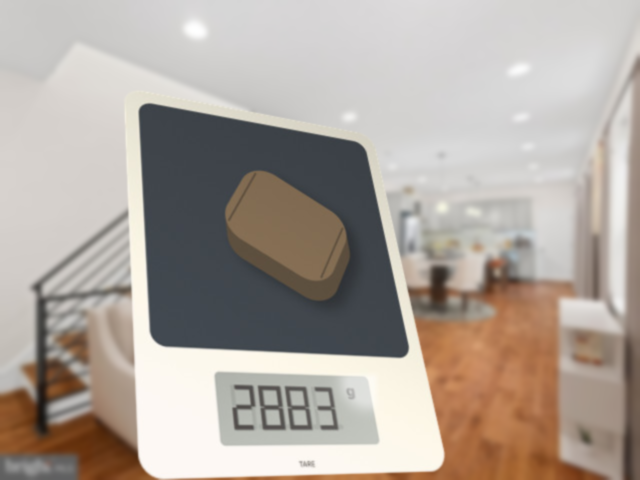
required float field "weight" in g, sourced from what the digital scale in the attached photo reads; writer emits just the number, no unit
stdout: 2883
